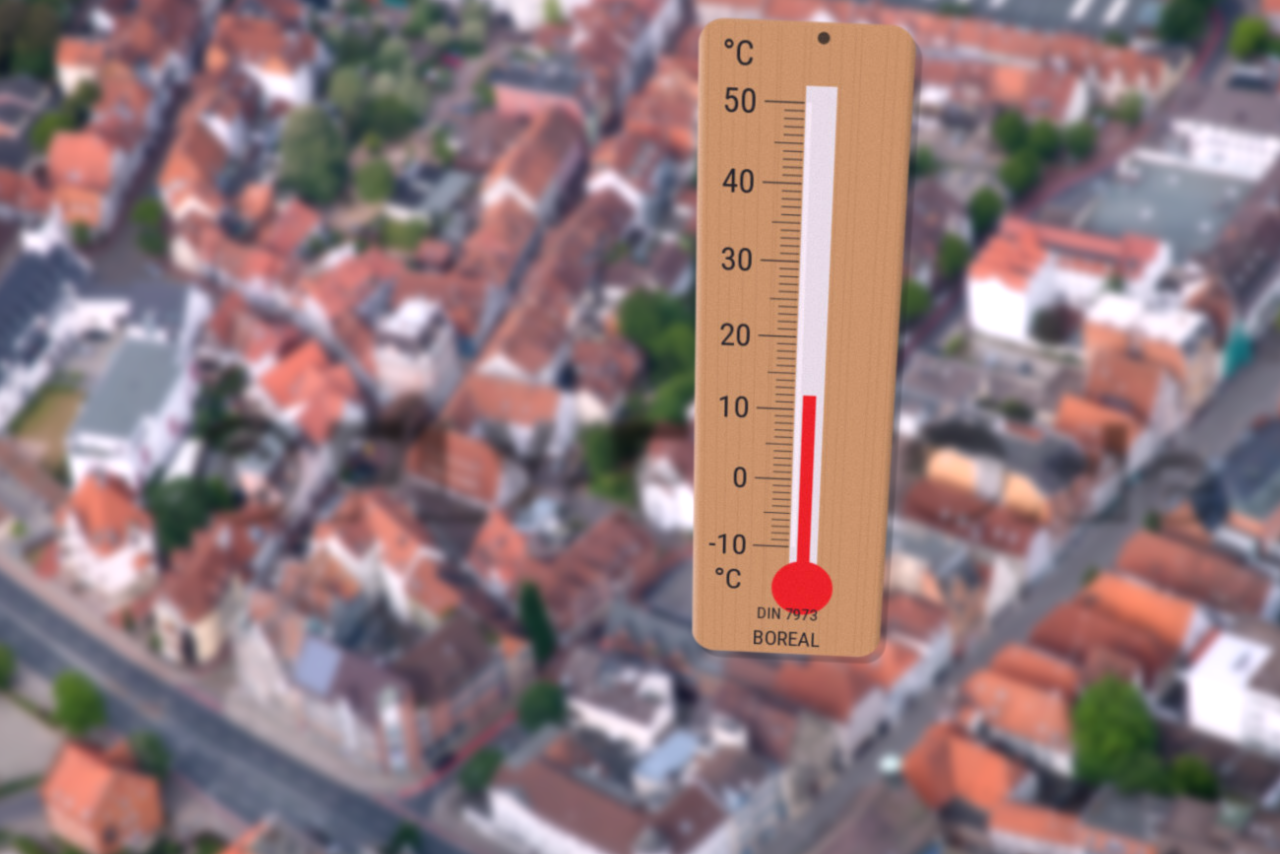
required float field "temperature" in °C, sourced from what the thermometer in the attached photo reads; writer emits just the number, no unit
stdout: 12
